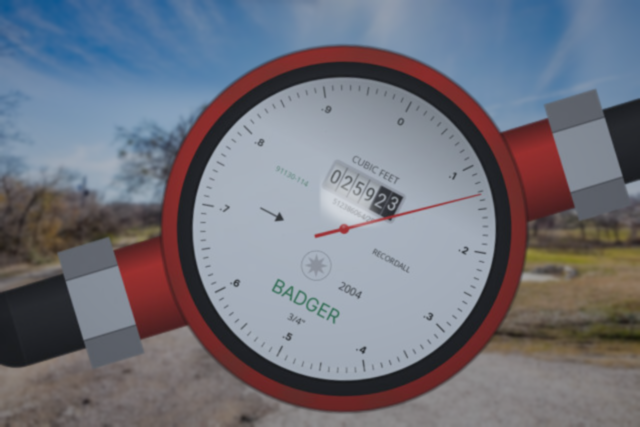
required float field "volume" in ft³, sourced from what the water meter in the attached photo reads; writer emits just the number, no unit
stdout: 25923.13
